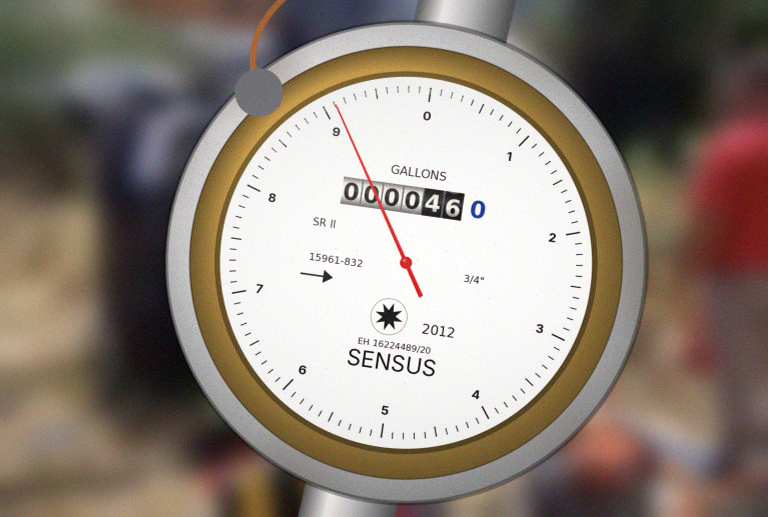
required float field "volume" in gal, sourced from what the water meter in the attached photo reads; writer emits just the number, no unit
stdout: 459.1
